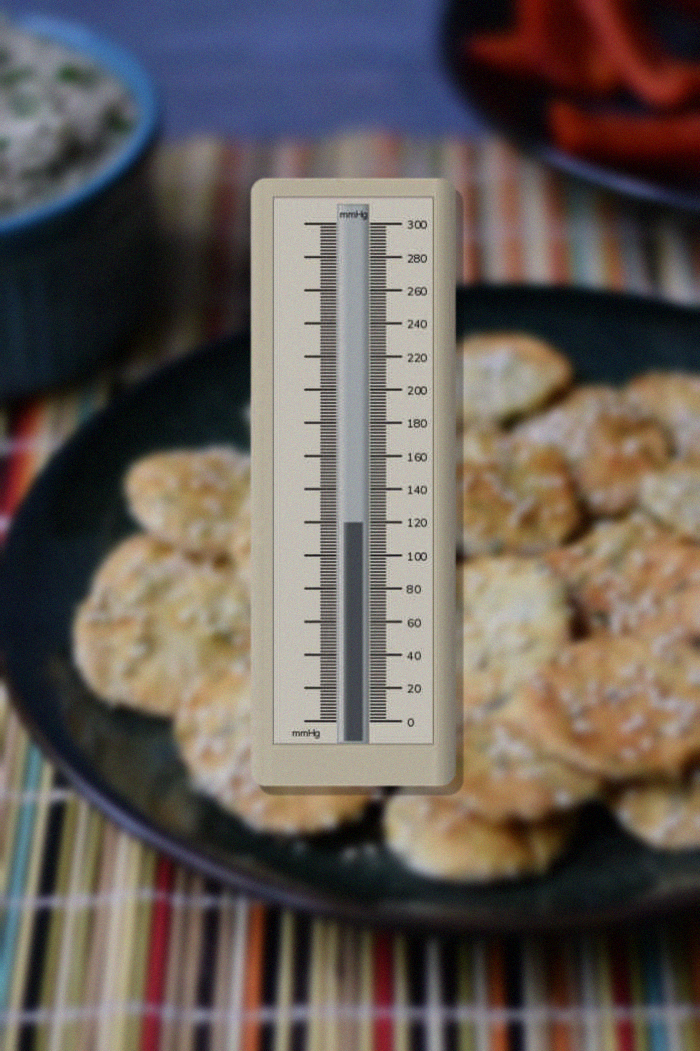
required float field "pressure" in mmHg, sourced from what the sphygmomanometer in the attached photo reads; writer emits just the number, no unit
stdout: 120
